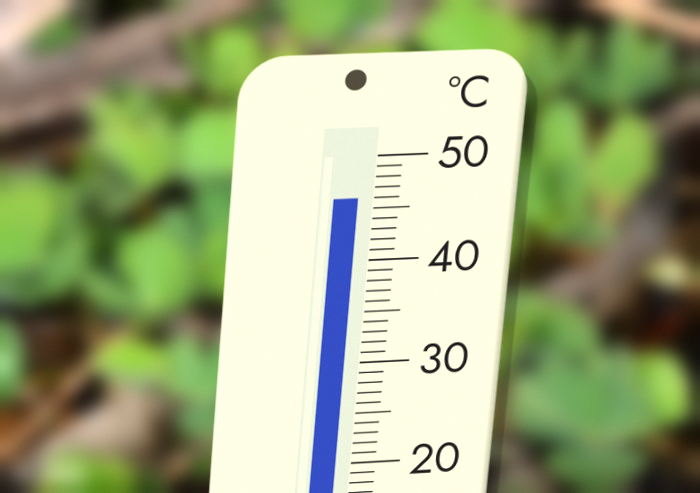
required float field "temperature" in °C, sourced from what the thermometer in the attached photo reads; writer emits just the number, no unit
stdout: 46
